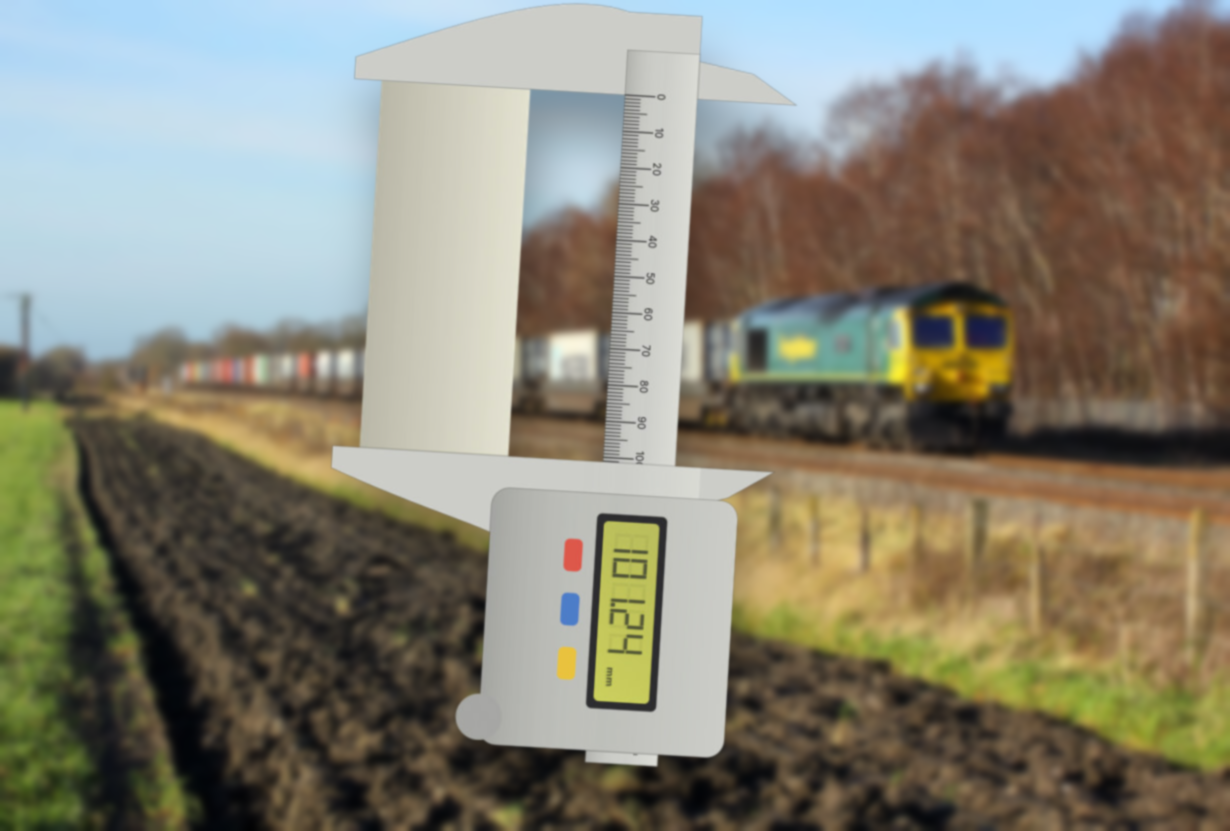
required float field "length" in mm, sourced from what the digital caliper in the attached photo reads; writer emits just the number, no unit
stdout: 101.24
